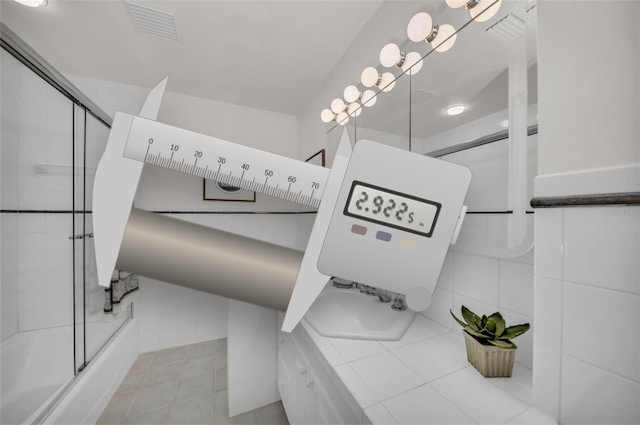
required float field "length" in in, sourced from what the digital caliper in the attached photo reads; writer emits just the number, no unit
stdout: 2.9225
